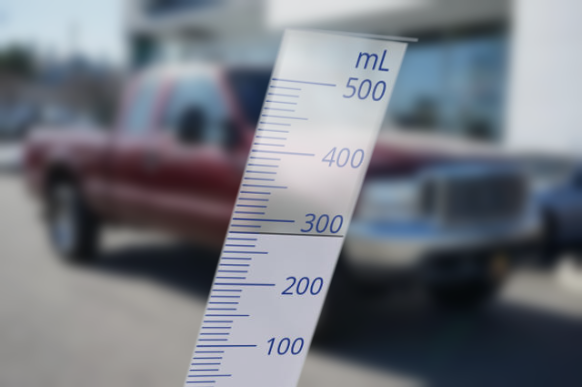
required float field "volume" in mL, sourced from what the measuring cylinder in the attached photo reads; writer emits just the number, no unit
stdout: 280
